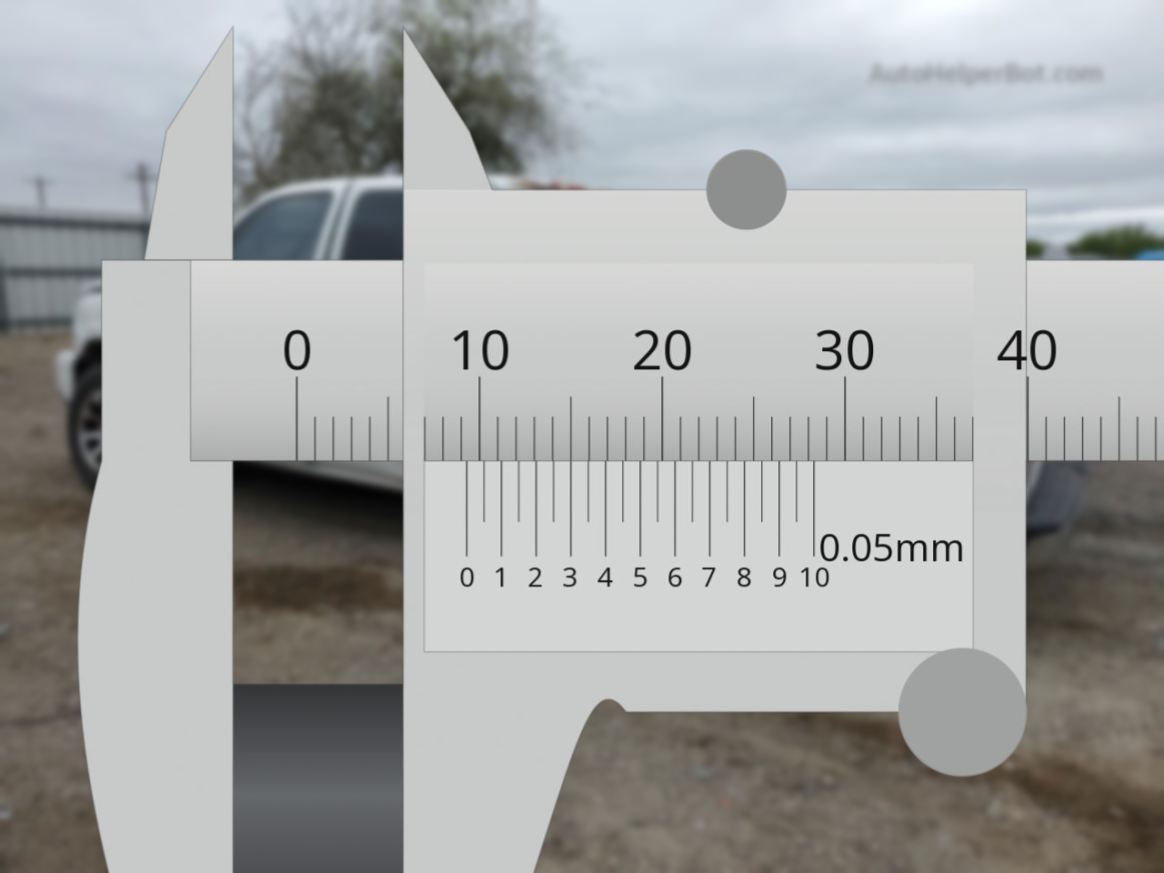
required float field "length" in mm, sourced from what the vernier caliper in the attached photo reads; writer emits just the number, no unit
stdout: 9.3
